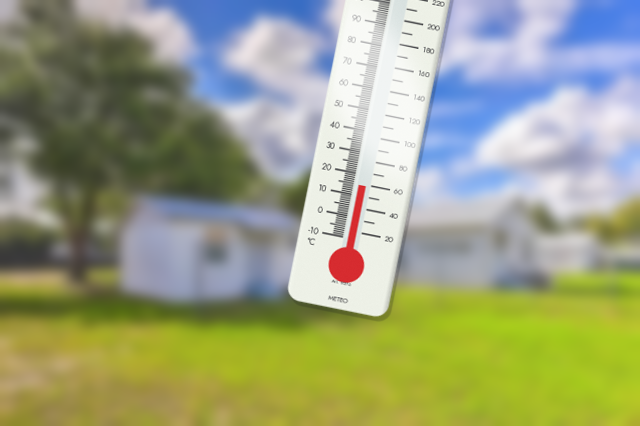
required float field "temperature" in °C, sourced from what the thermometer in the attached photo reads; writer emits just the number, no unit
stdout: 15
